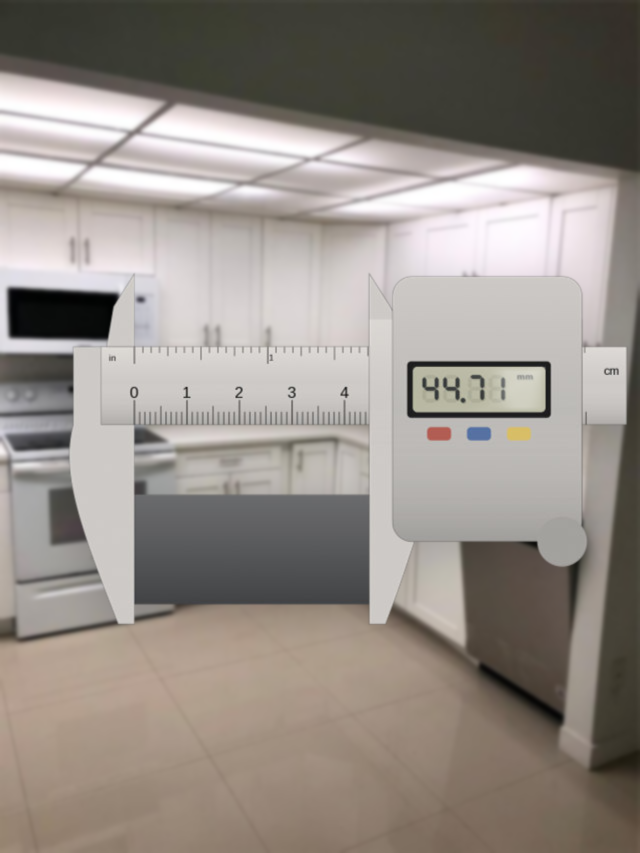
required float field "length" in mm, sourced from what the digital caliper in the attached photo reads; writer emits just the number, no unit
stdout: 44.71
